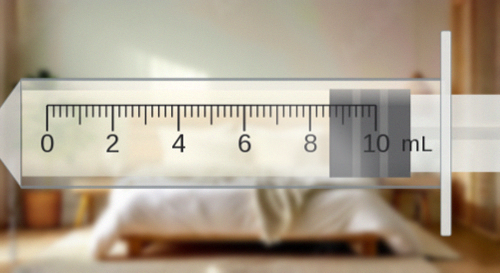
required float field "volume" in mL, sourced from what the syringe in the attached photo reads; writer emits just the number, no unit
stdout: 8.6
